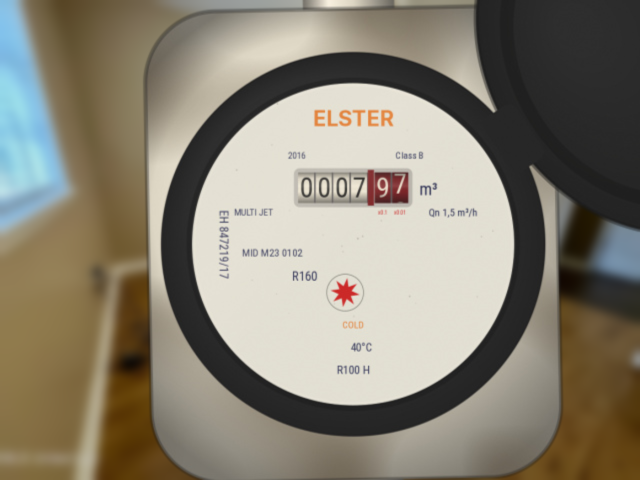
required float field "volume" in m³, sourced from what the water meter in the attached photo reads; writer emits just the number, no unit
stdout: 7.97
